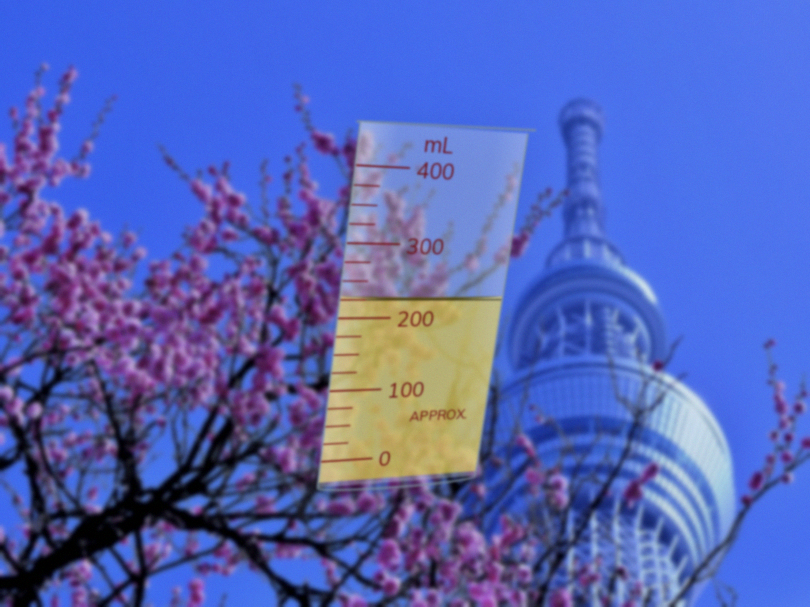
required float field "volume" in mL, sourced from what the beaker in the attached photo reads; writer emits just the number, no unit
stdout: 225
